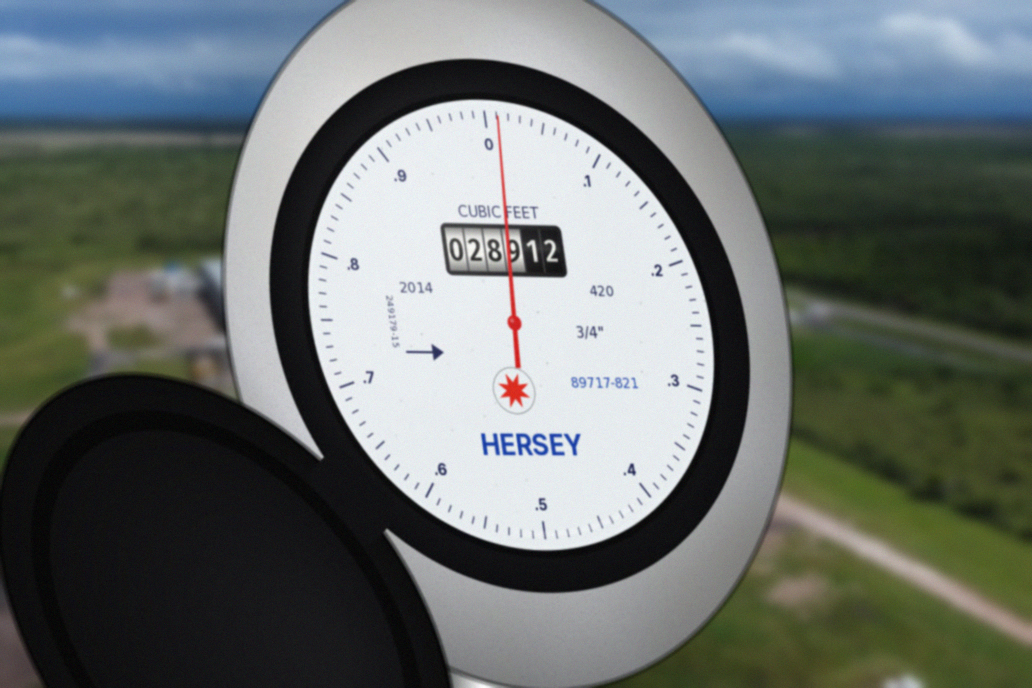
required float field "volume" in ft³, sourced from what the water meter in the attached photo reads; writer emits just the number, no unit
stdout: 28912.01
